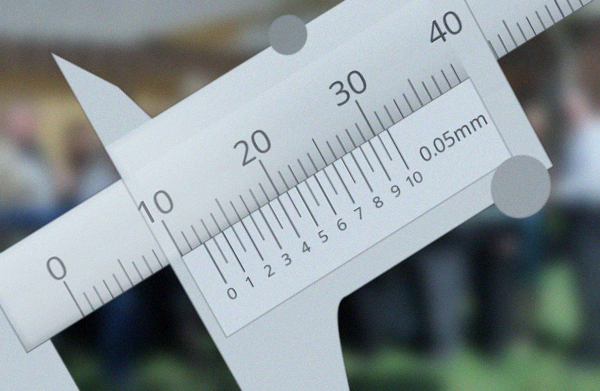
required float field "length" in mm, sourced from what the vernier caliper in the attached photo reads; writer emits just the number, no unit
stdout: 12.2
